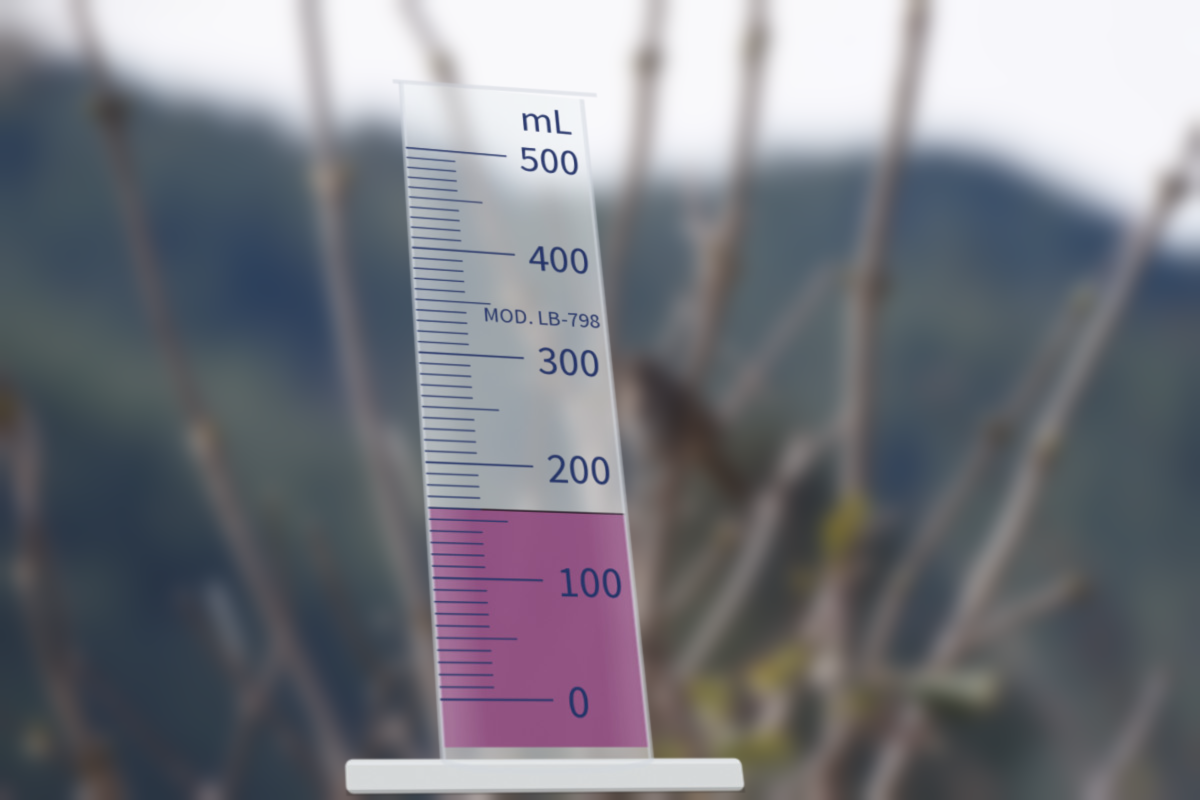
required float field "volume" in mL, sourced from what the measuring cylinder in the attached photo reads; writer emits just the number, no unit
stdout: 160
